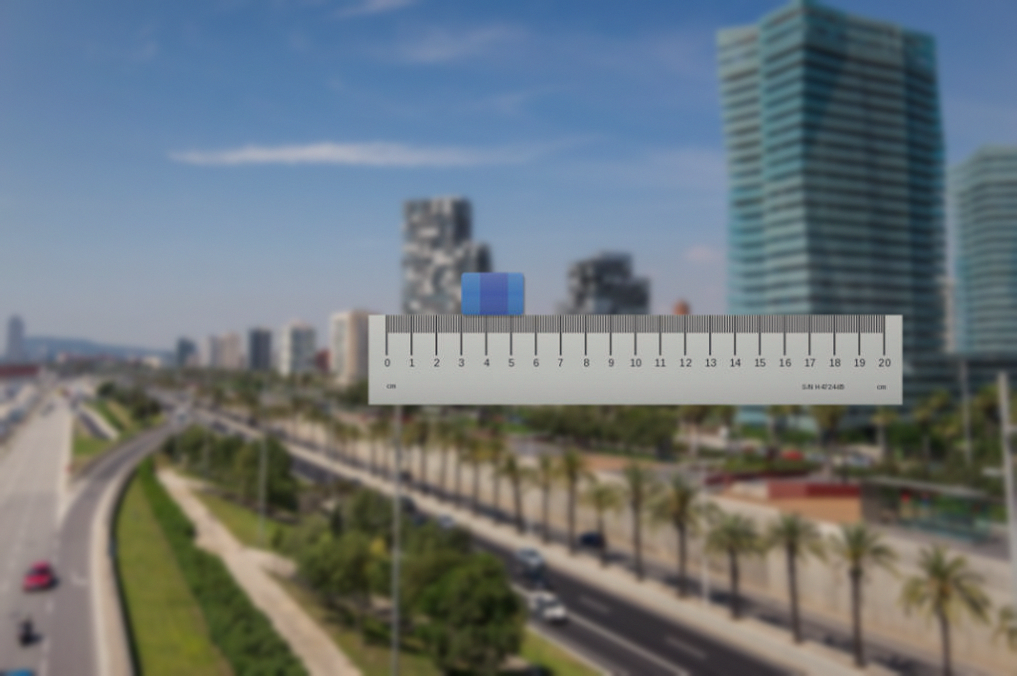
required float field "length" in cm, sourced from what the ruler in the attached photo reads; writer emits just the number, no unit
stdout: 2.5
